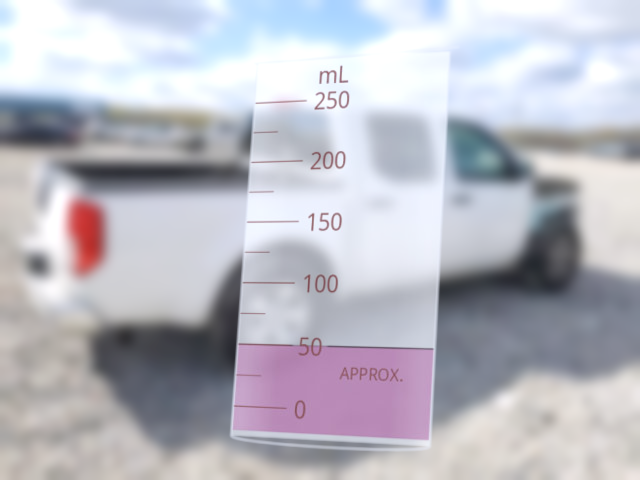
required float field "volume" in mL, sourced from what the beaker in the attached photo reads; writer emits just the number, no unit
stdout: 50
